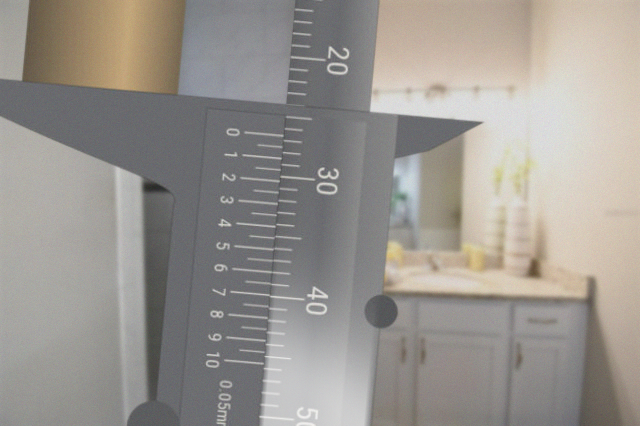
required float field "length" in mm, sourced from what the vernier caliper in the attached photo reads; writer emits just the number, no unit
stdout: 26.6
